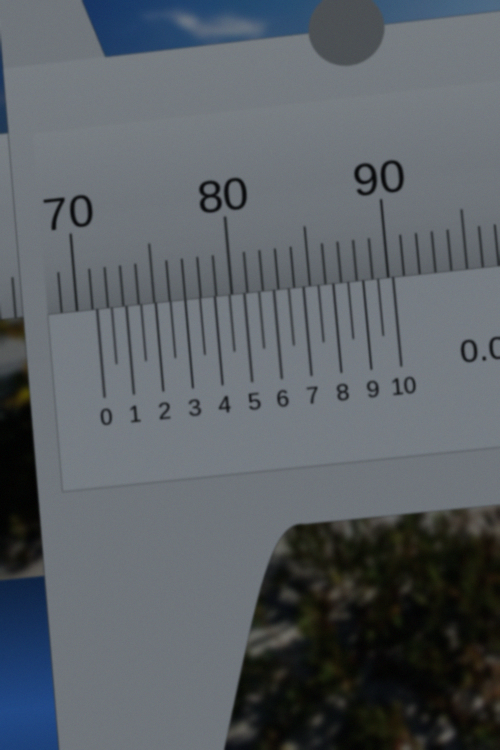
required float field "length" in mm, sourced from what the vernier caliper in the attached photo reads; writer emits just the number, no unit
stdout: 71.3
